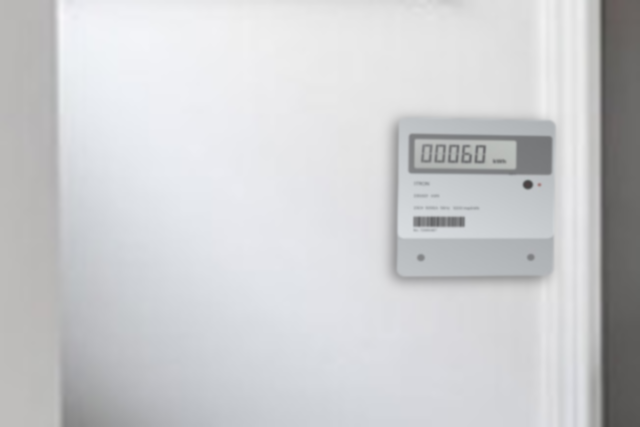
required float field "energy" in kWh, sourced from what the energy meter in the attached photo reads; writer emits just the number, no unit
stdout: 60
